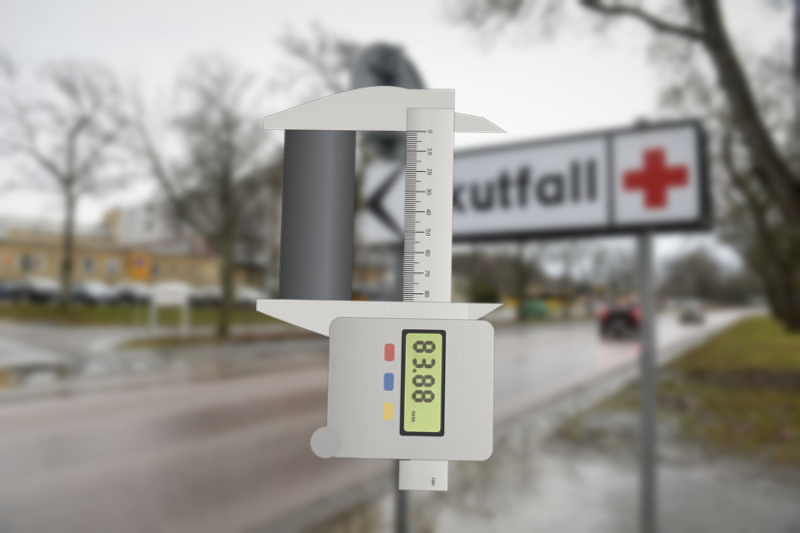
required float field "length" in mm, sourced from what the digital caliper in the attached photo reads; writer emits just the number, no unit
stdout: 83.88
